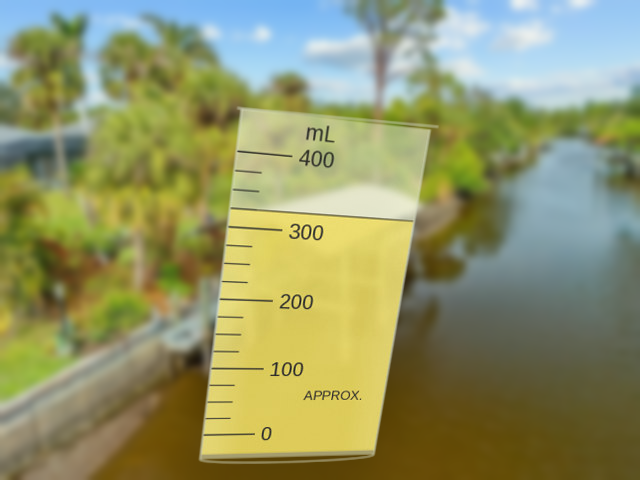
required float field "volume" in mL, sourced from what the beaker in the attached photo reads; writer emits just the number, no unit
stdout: 325
